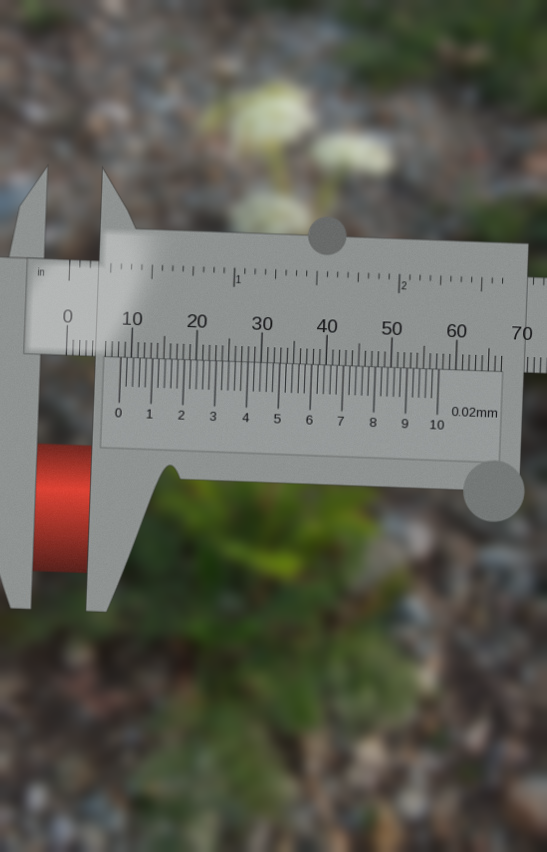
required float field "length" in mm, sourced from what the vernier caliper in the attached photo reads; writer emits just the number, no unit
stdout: 8.4
